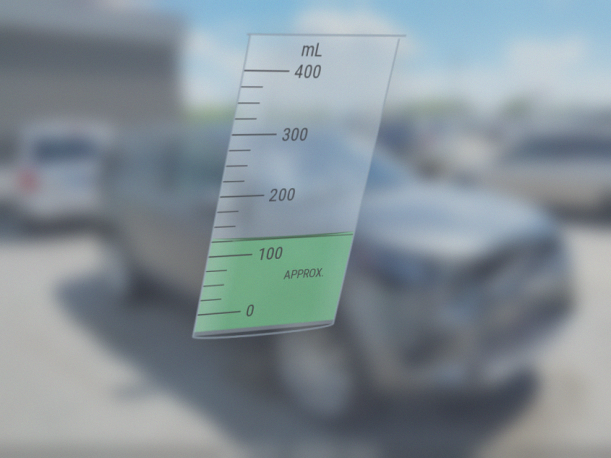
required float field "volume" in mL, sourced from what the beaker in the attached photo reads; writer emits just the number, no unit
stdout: 125
